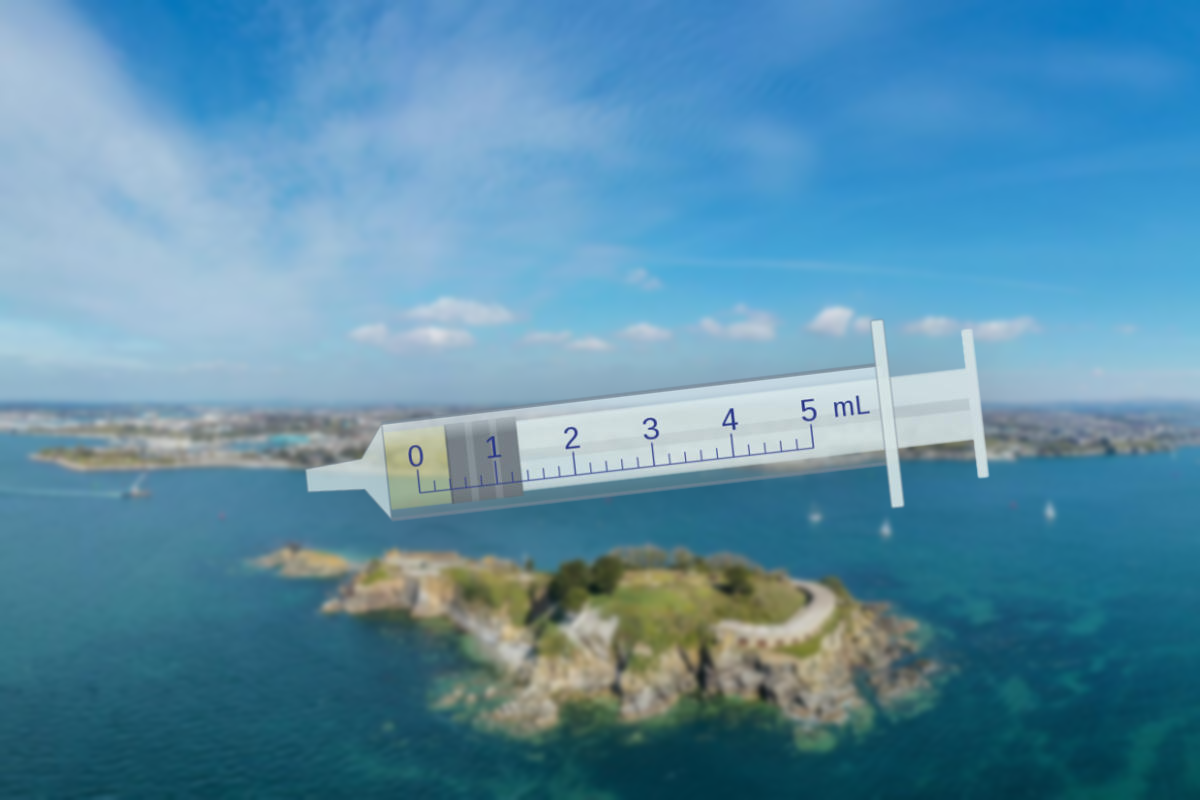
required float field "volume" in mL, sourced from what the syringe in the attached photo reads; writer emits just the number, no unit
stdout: 0.4
